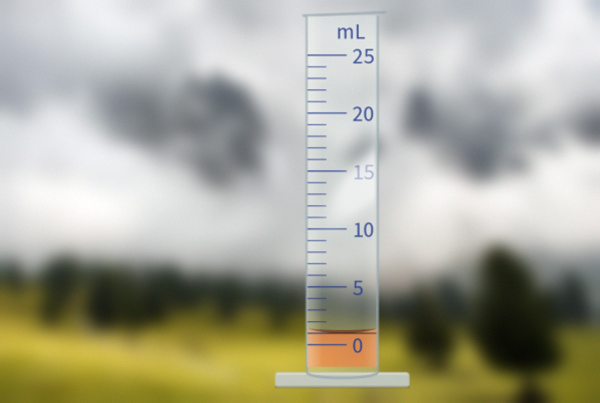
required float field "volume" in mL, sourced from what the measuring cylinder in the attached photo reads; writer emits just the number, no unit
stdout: 1
